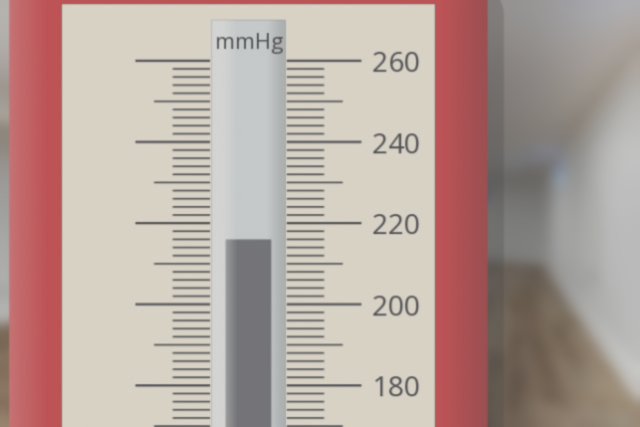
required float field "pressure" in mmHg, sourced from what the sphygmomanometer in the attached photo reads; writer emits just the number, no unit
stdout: 216
